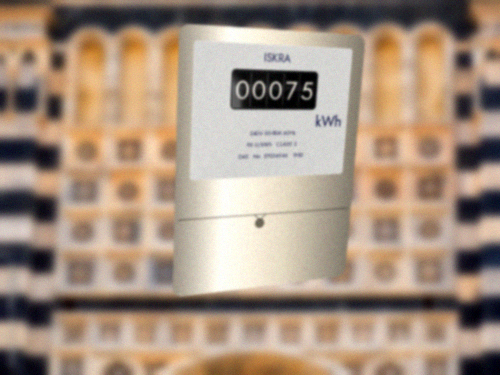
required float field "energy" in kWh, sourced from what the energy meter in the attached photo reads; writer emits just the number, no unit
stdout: 75
